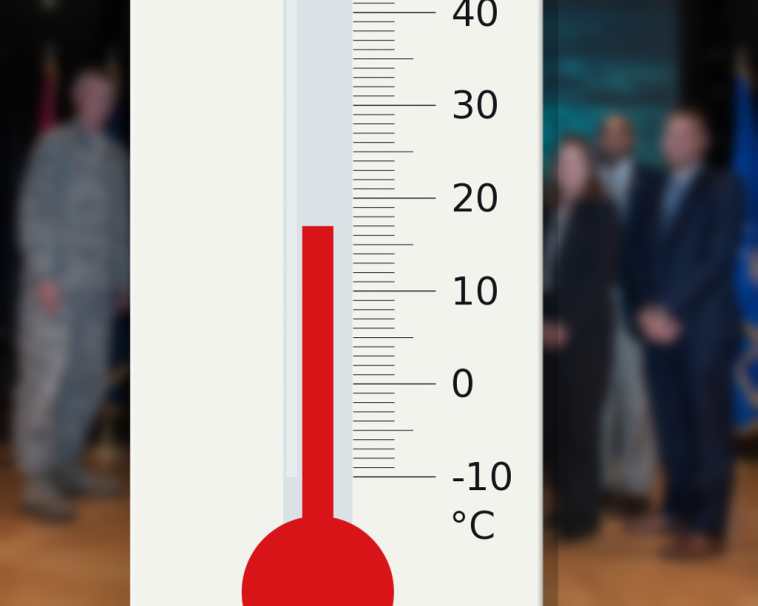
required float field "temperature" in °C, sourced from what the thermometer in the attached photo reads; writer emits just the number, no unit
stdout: 17
